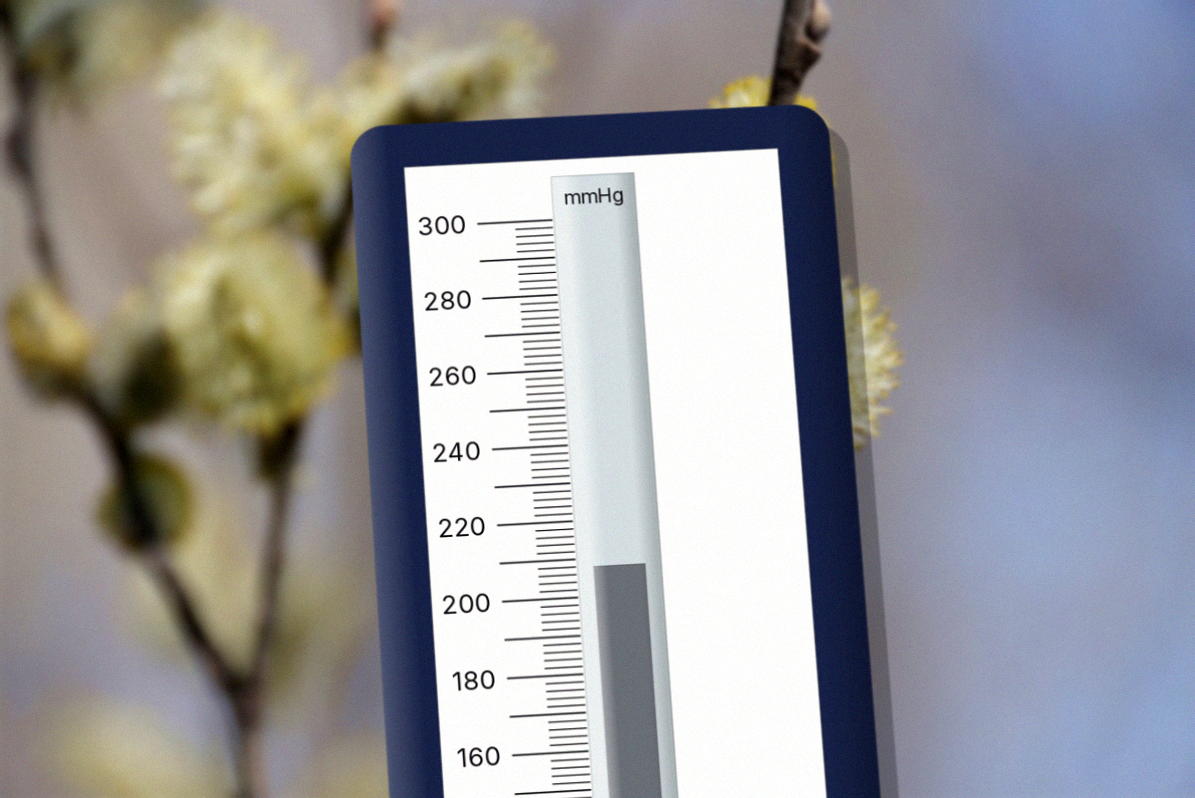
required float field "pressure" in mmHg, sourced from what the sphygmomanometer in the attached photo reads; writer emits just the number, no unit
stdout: 208
